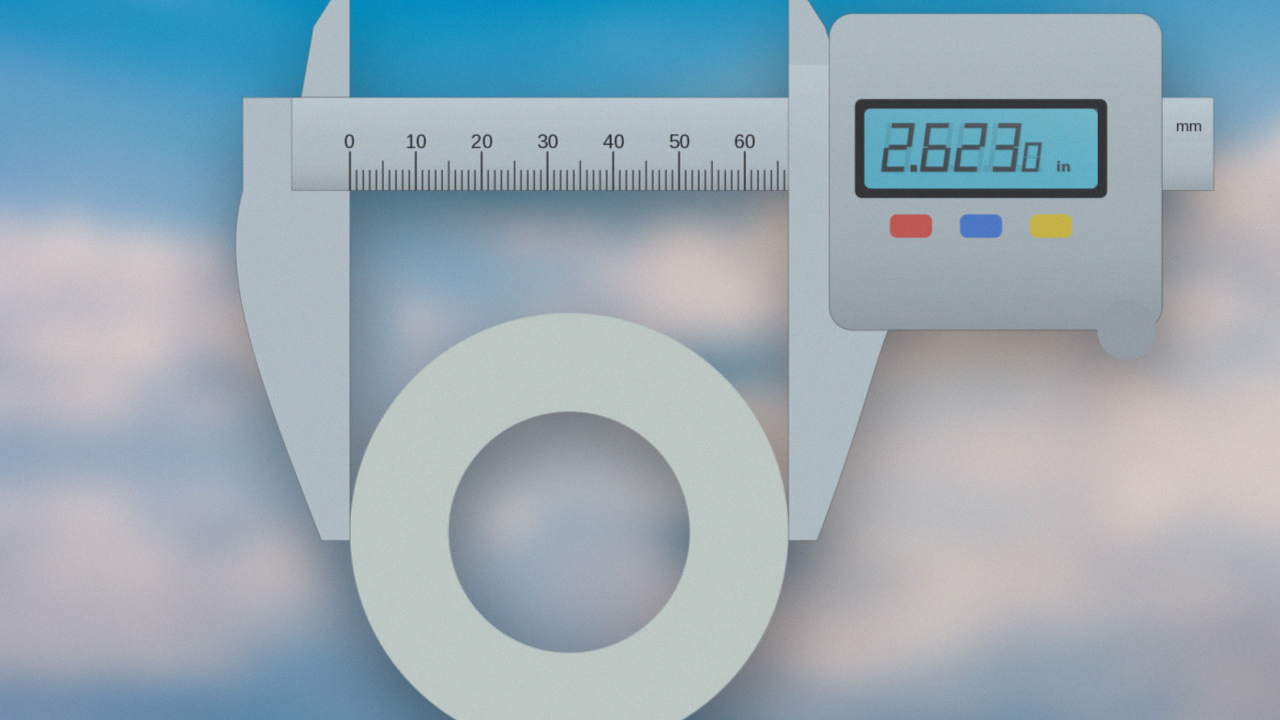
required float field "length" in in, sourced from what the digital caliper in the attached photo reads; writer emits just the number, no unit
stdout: 2.6230
